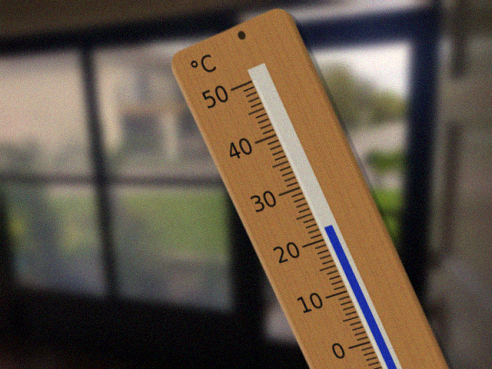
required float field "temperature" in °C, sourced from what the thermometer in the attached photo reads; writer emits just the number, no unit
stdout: 22
